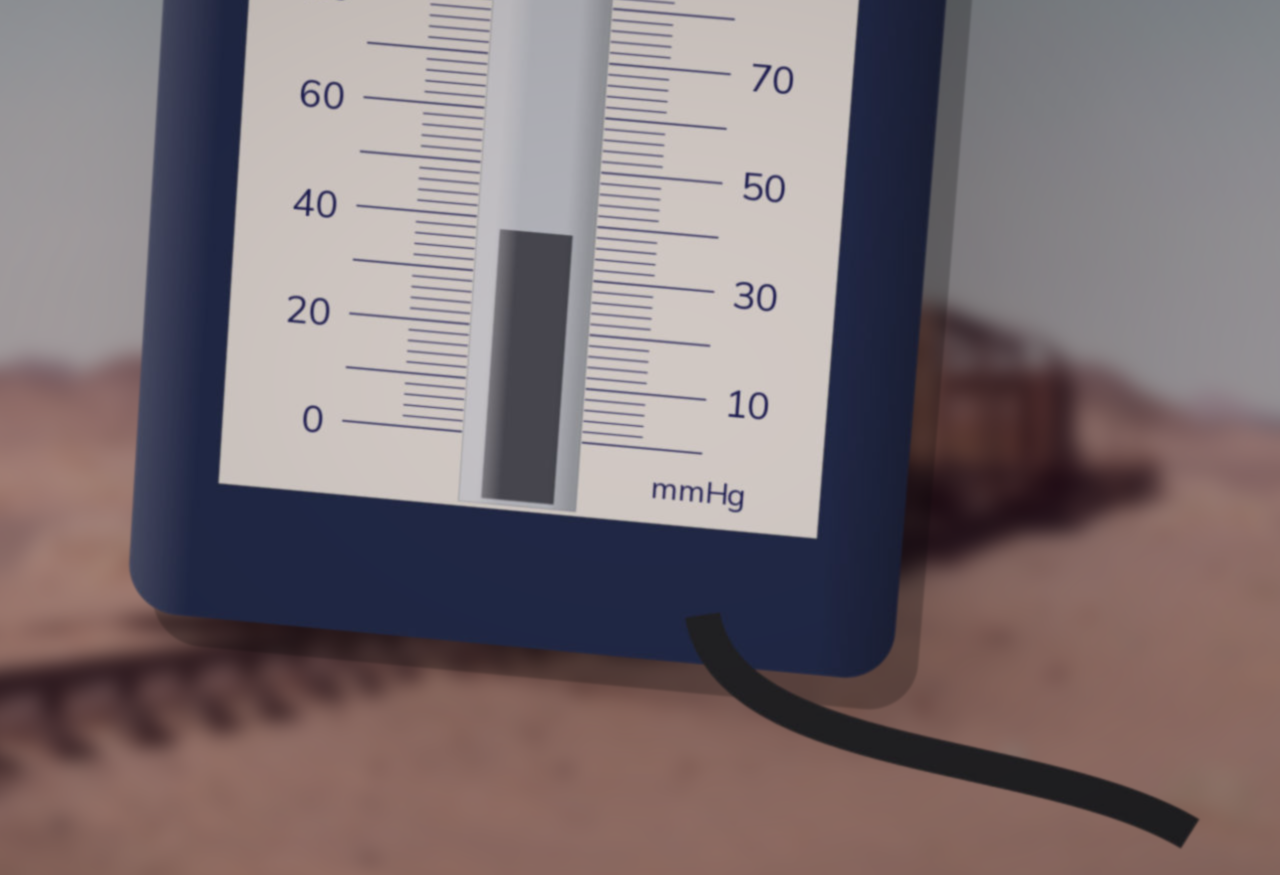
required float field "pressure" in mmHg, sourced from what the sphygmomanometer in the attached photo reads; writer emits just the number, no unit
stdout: 38
